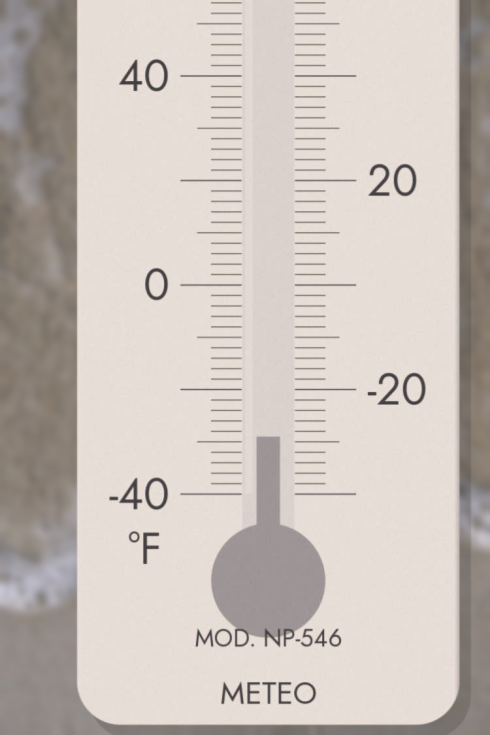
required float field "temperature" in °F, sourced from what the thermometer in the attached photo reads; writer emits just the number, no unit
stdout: -29
